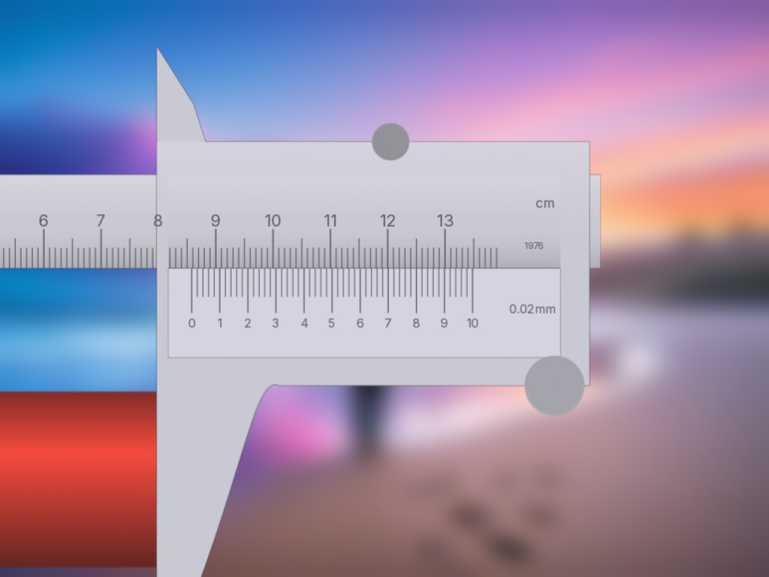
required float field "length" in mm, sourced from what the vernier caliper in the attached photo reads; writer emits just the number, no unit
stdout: 85.8
